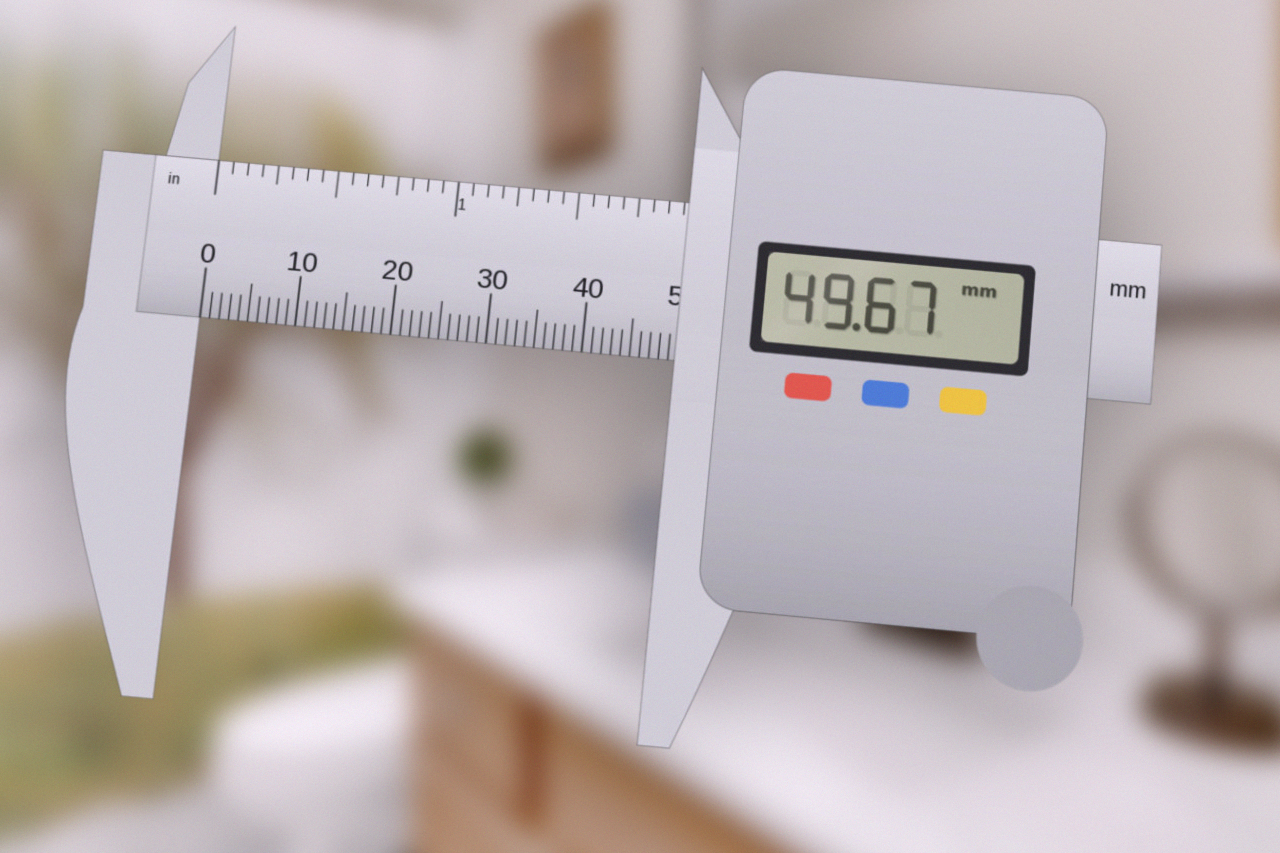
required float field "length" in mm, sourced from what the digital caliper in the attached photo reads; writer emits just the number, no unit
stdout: 49.67
